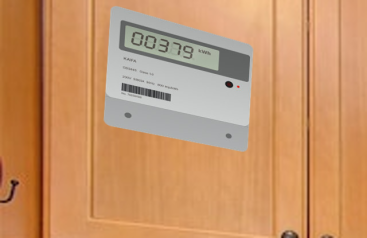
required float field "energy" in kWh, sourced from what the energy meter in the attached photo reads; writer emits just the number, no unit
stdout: 379
